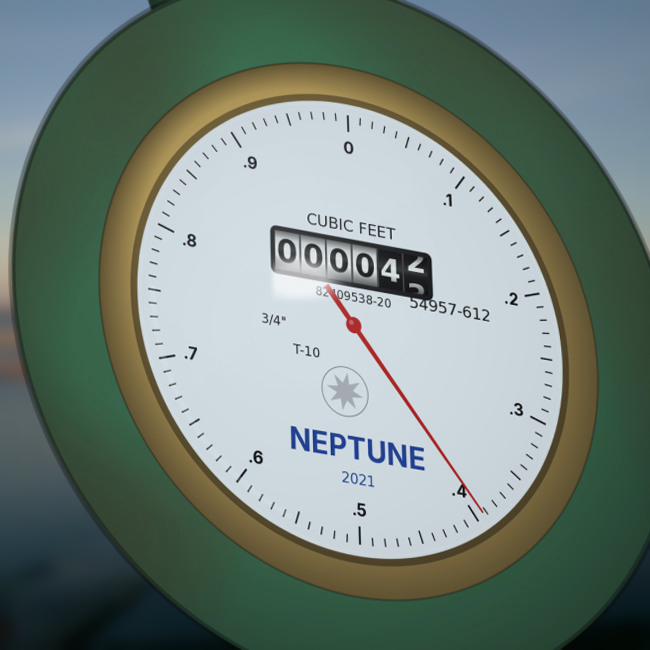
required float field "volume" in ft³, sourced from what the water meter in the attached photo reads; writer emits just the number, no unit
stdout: 42.39
